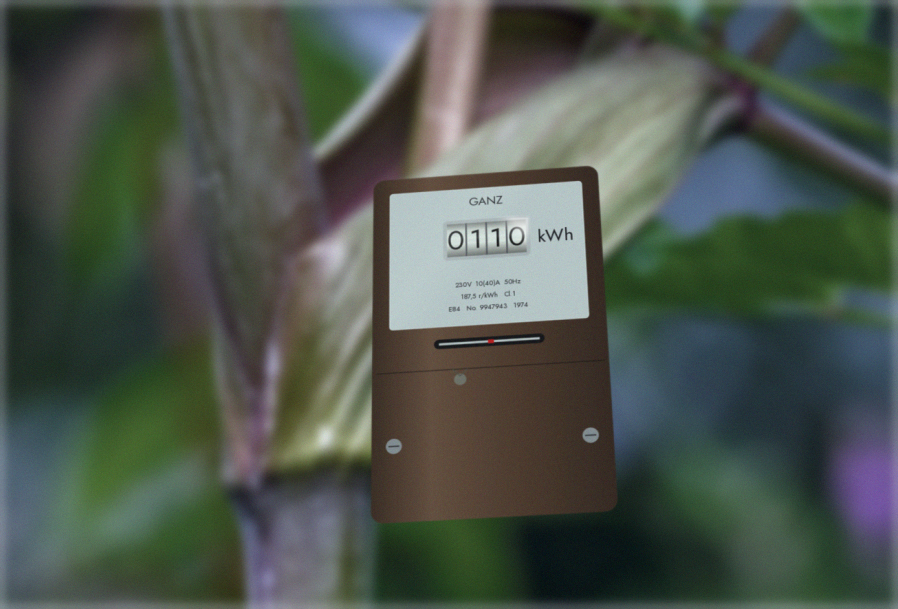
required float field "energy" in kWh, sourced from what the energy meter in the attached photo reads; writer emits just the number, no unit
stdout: 110
